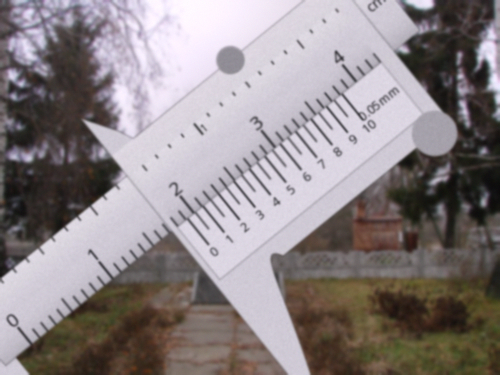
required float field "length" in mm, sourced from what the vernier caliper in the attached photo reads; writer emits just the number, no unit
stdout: 19.2
